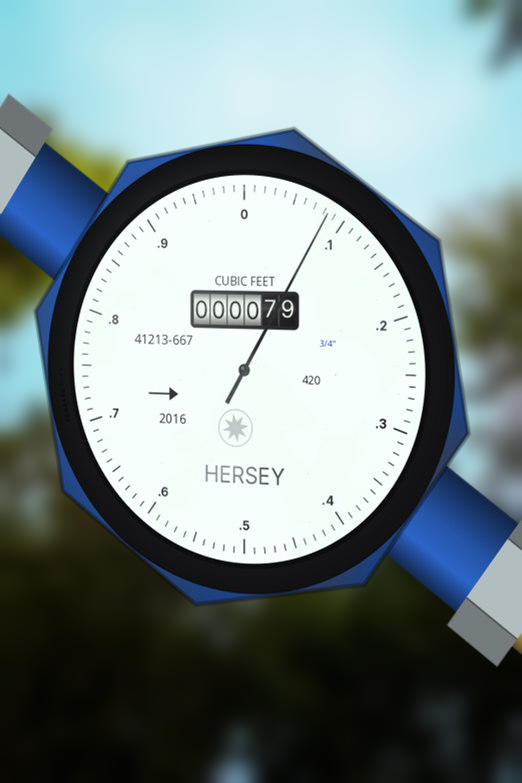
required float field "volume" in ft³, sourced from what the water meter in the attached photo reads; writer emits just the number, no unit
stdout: 79.08
